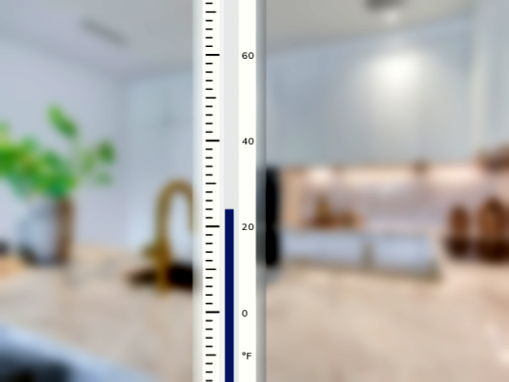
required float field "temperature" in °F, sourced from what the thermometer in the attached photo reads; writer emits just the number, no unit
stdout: 24
